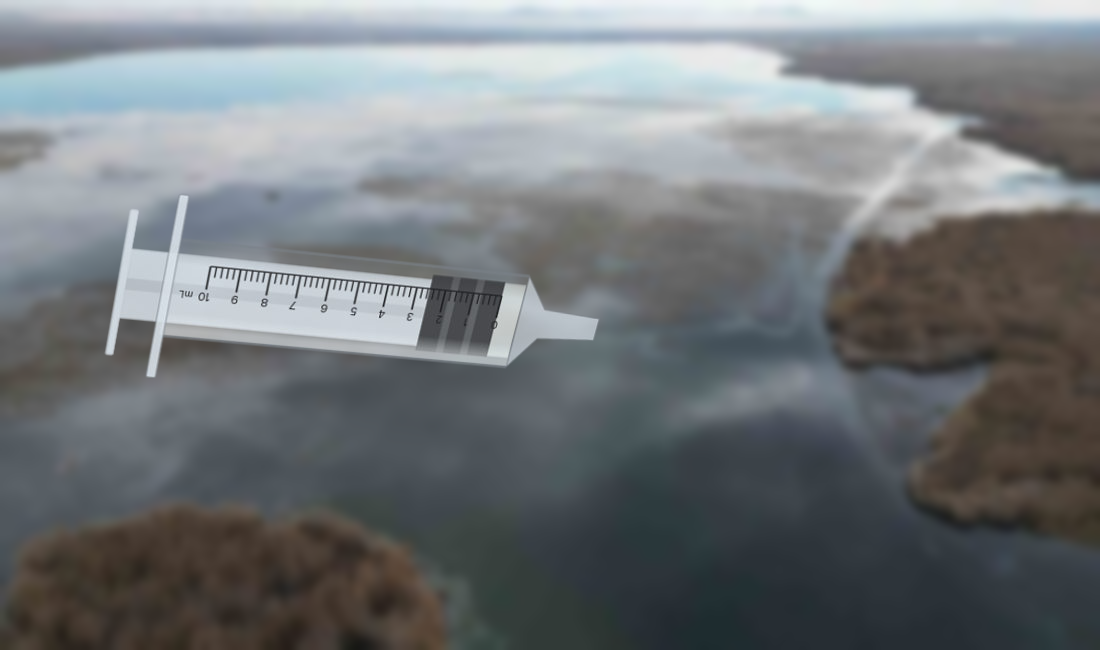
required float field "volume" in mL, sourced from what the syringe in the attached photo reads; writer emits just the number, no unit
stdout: 0
